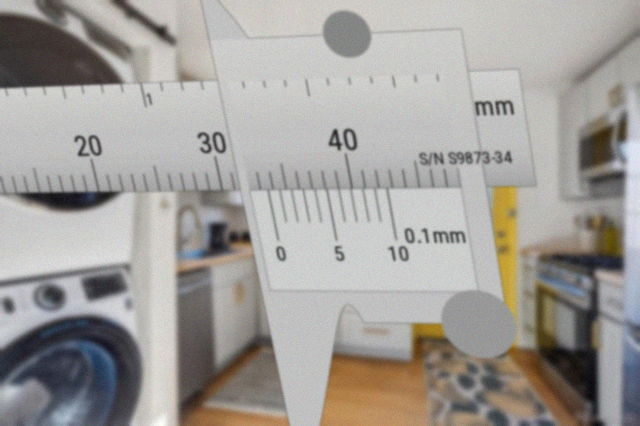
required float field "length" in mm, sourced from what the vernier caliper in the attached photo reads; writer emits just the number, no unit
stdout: 33.6
